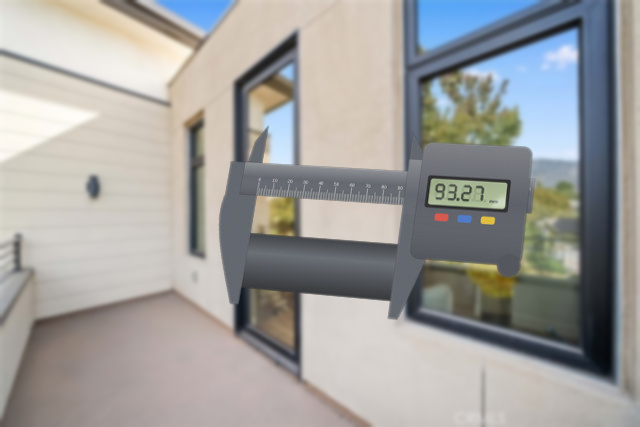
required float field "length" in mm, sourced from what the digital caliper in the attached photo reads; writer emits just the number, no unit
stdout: 93.27
